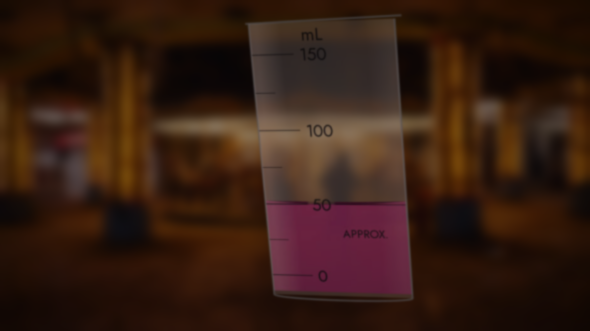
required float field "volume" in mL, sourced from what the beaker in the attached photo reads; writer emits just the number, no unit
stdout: 50
